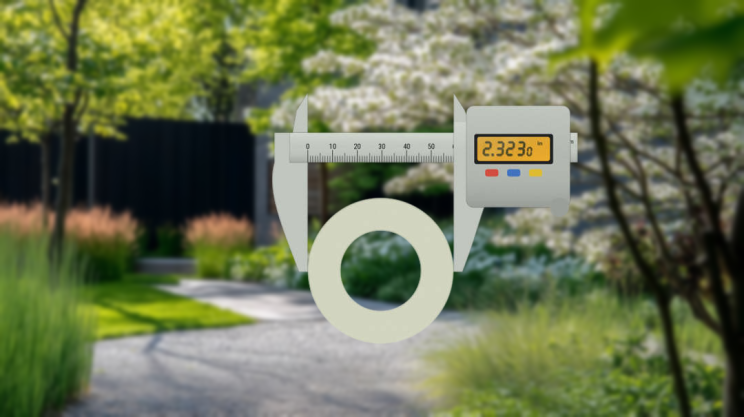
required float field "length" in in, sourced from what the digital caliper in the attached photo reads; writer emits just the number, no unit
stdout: 2.3230
